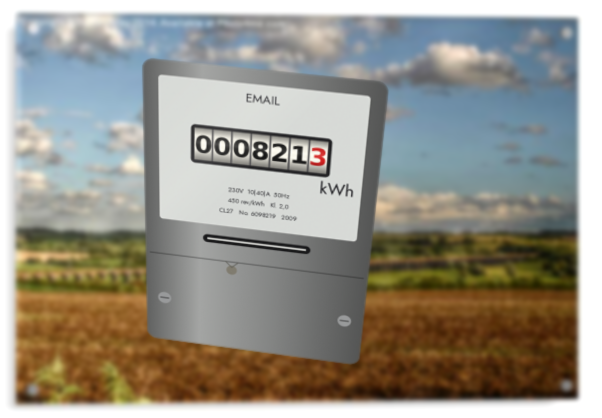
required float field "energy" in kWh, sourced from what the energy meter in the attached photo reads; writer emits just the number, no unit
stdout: 821.3
